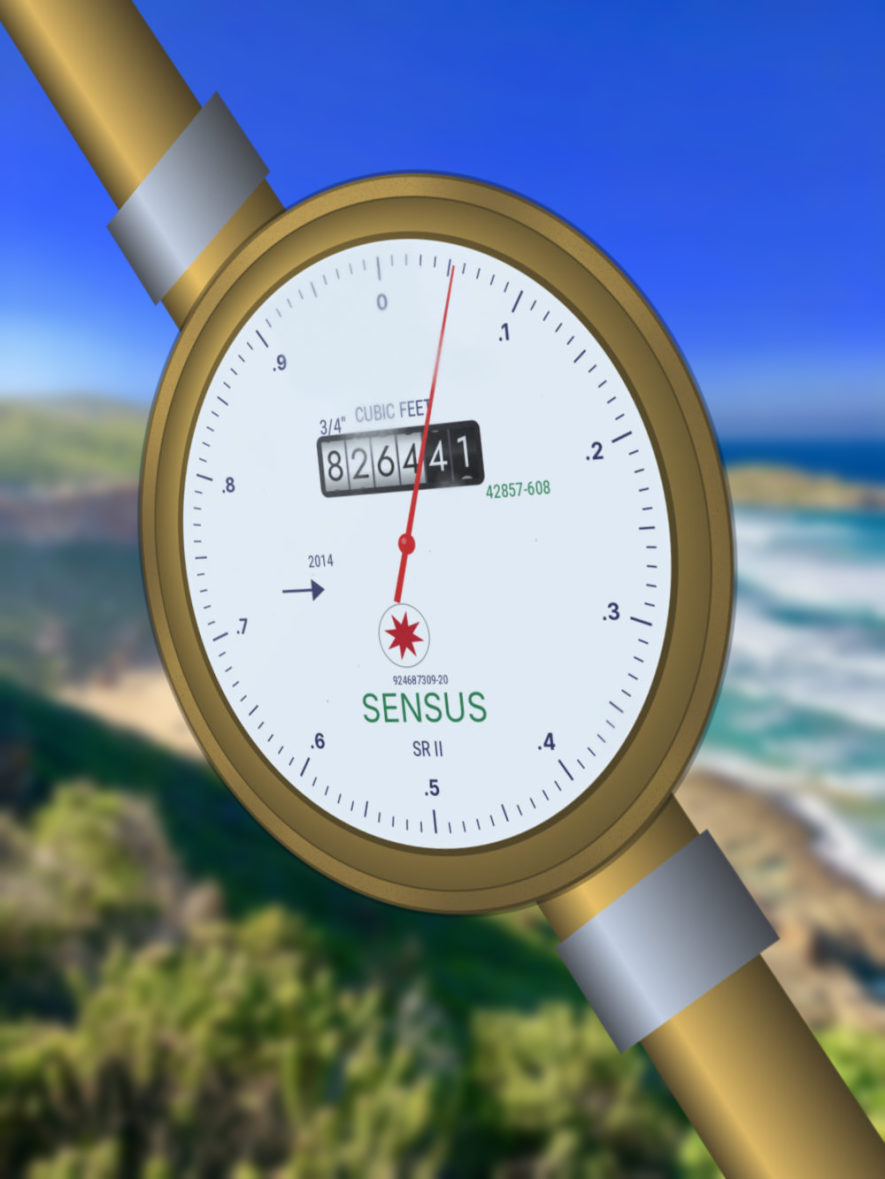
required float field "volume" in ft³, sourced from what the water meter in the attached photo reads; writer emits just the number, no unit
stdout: 826441.05
